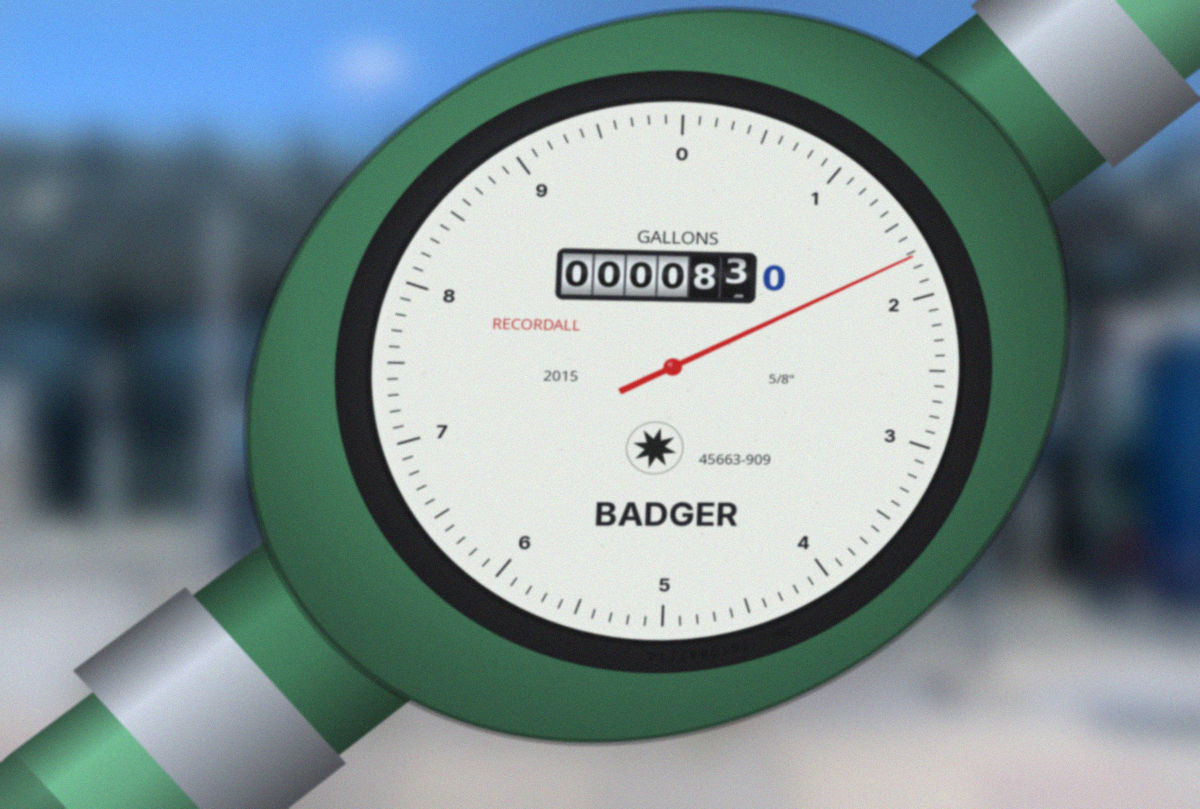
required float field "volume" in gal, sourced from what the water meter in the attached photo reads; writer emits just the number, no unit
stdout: 831.7
